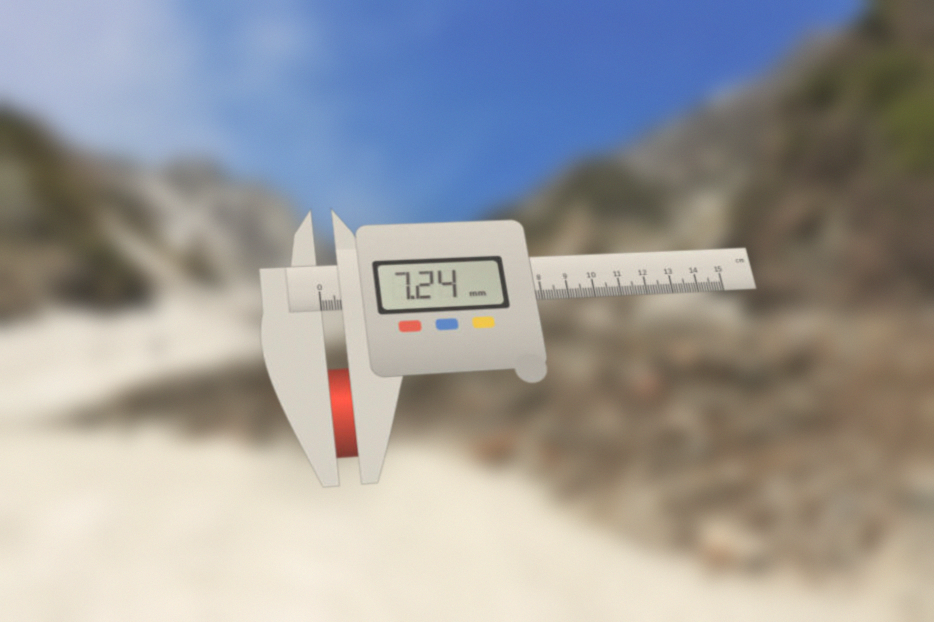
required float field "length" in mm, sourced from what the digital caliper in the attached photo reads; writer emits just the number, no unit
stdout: 7.24
